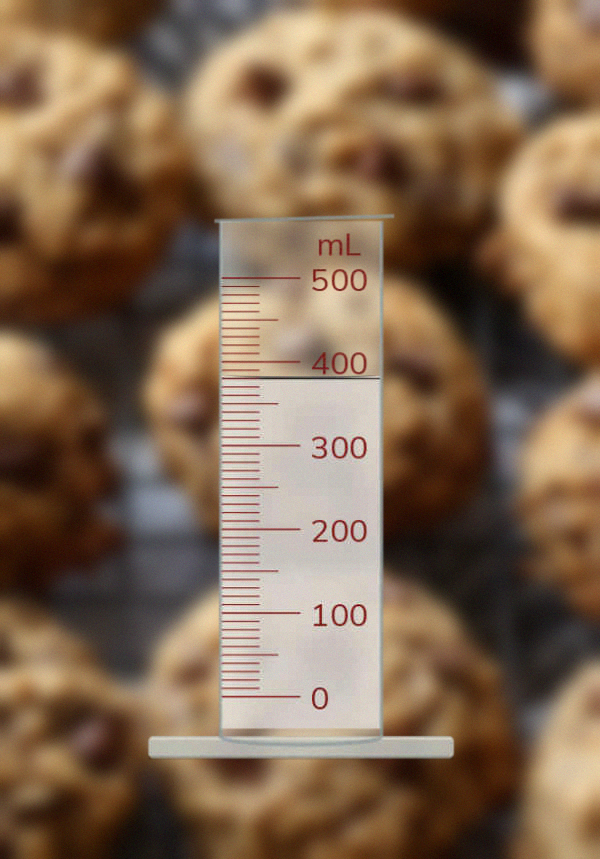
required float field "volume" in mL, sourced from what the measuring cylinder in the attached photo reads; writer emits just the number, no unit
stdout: 380
